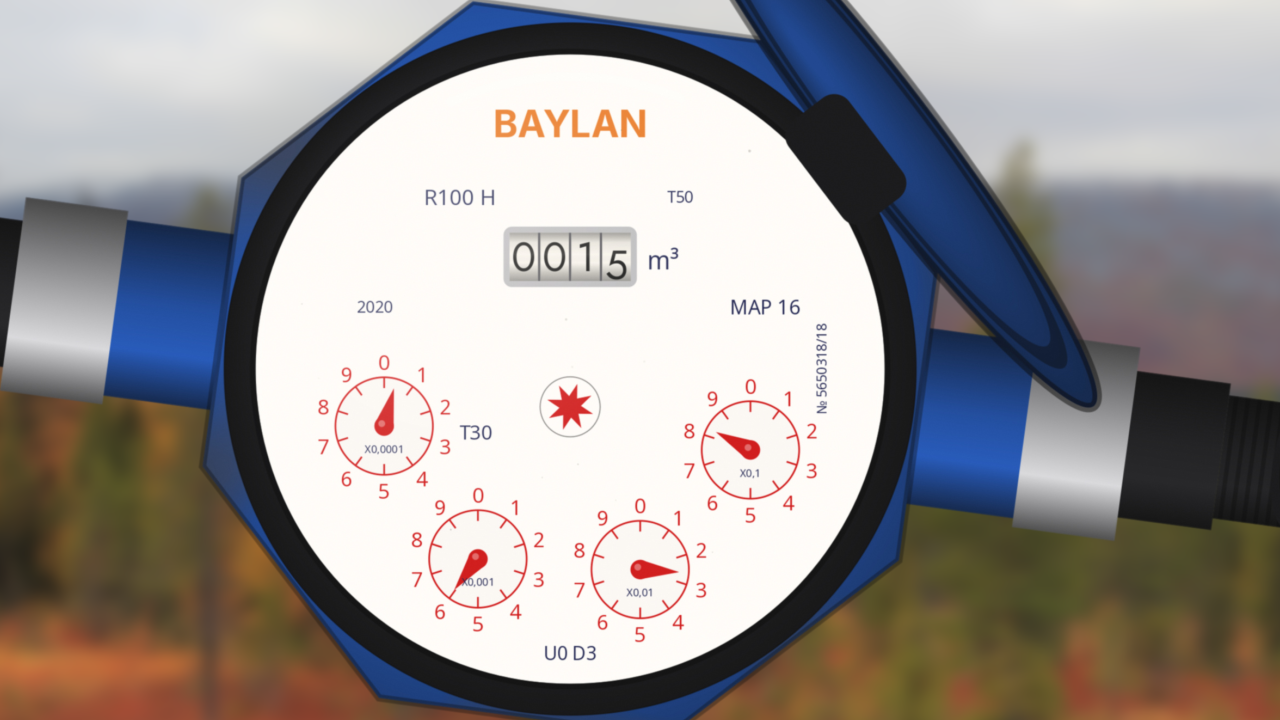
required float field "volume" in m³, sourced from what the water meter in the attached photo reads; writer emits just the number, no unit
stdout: 14.8260
